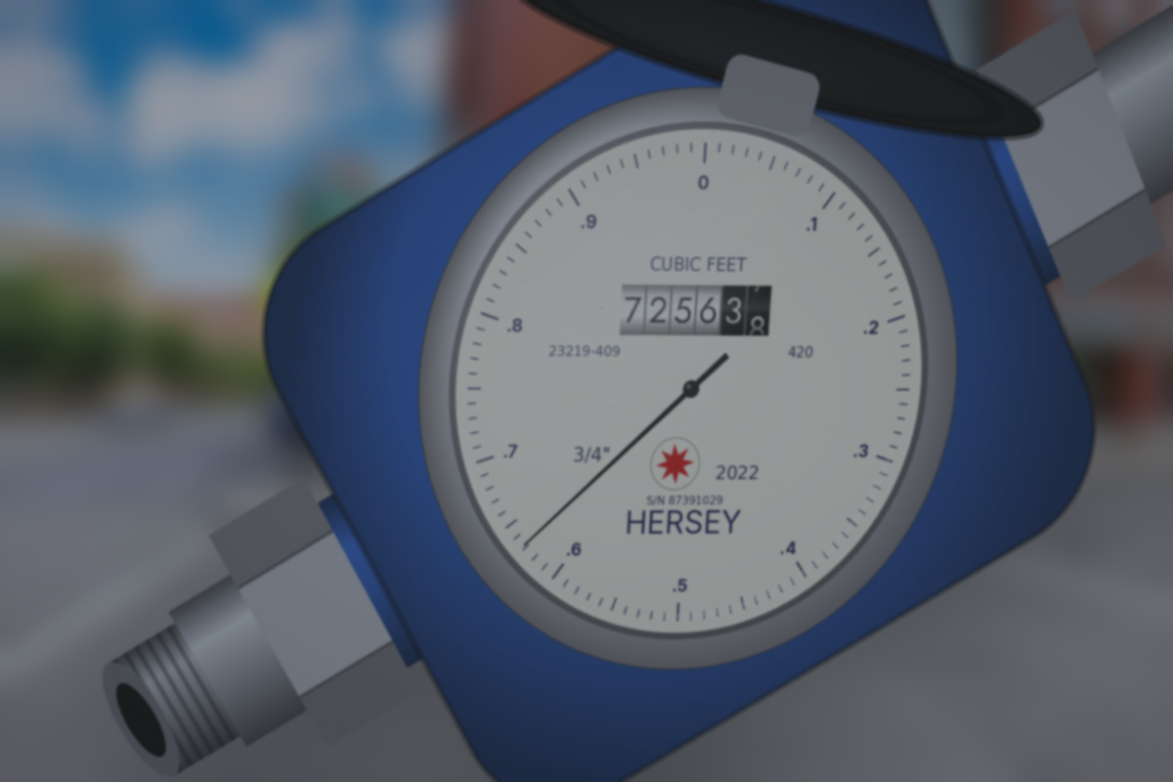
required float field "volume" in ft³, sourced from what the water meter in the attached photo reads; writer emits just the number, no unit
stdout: 725637.63
